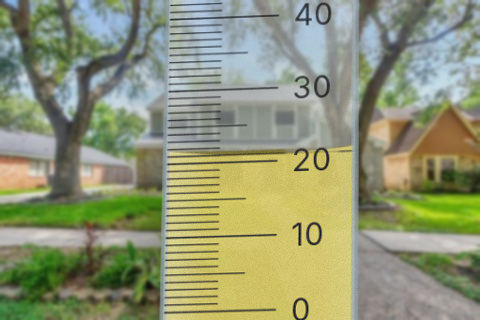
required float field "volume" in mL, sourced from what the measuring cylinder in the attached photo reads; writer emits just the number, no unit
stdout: 21
